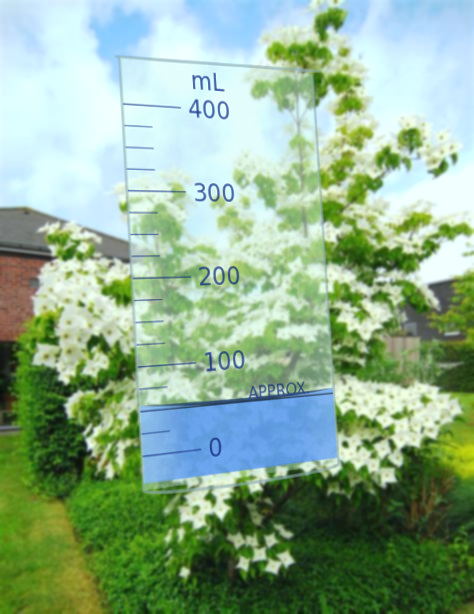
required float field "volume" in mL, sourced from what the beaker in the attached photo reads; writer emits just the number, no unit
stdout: 50
